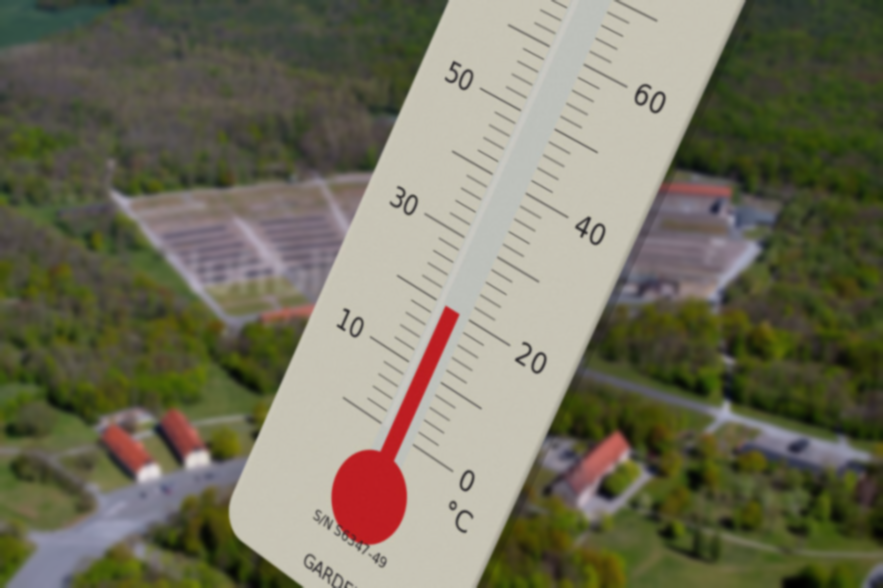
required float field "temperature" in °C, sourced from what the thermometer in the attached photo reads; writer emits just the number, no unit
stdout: 20
